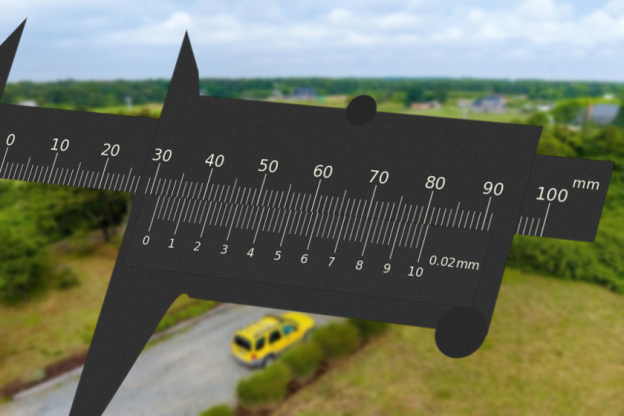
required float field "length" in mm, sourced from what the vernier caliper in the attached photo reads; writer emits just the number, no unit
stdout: 31.8
